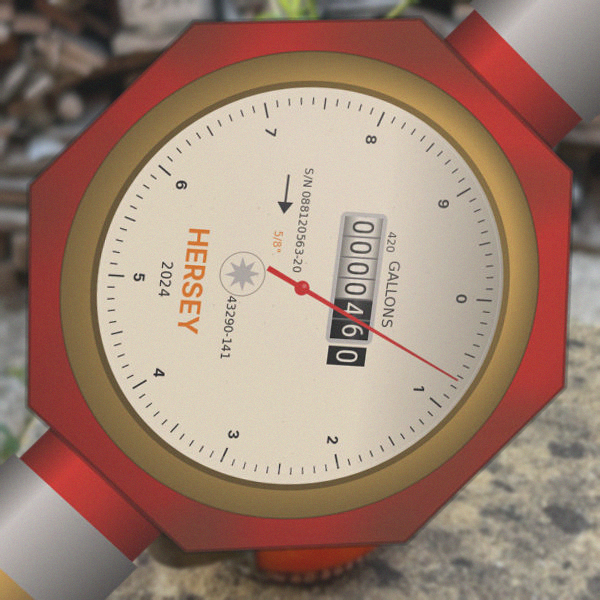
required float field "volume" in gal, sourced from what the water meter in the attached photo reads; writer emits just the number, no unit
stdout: 460.7
